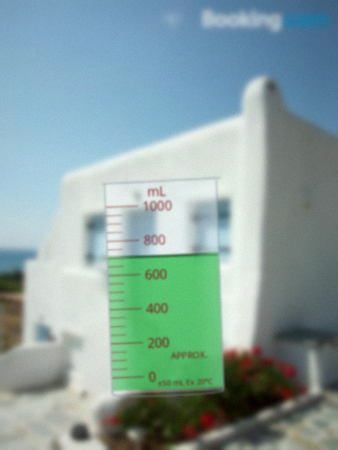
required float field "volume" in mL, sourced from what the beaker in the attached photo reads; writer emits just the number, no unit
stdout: 700
